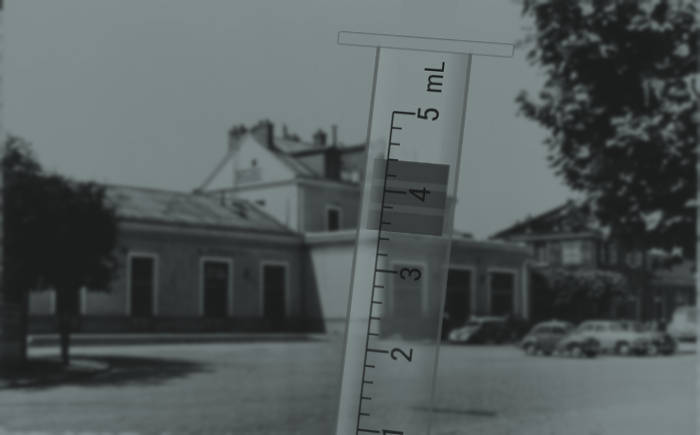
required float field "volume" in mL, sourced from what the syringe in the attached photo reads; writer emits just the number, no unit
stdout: 3.5
